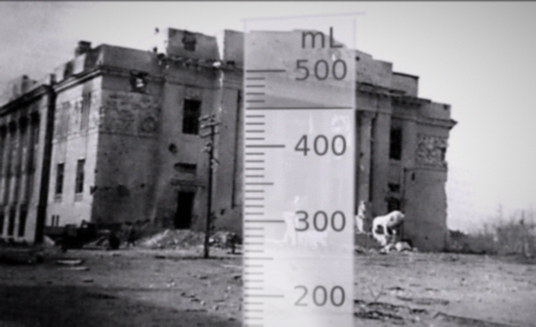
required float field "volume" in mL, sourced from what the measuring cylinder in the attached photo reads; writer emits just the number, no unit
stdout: 450
